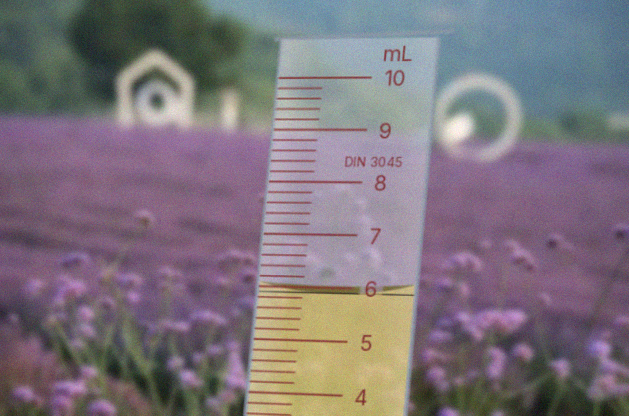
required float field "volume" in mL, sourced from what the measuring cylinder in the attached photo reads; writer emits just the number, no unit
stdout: 5.9
